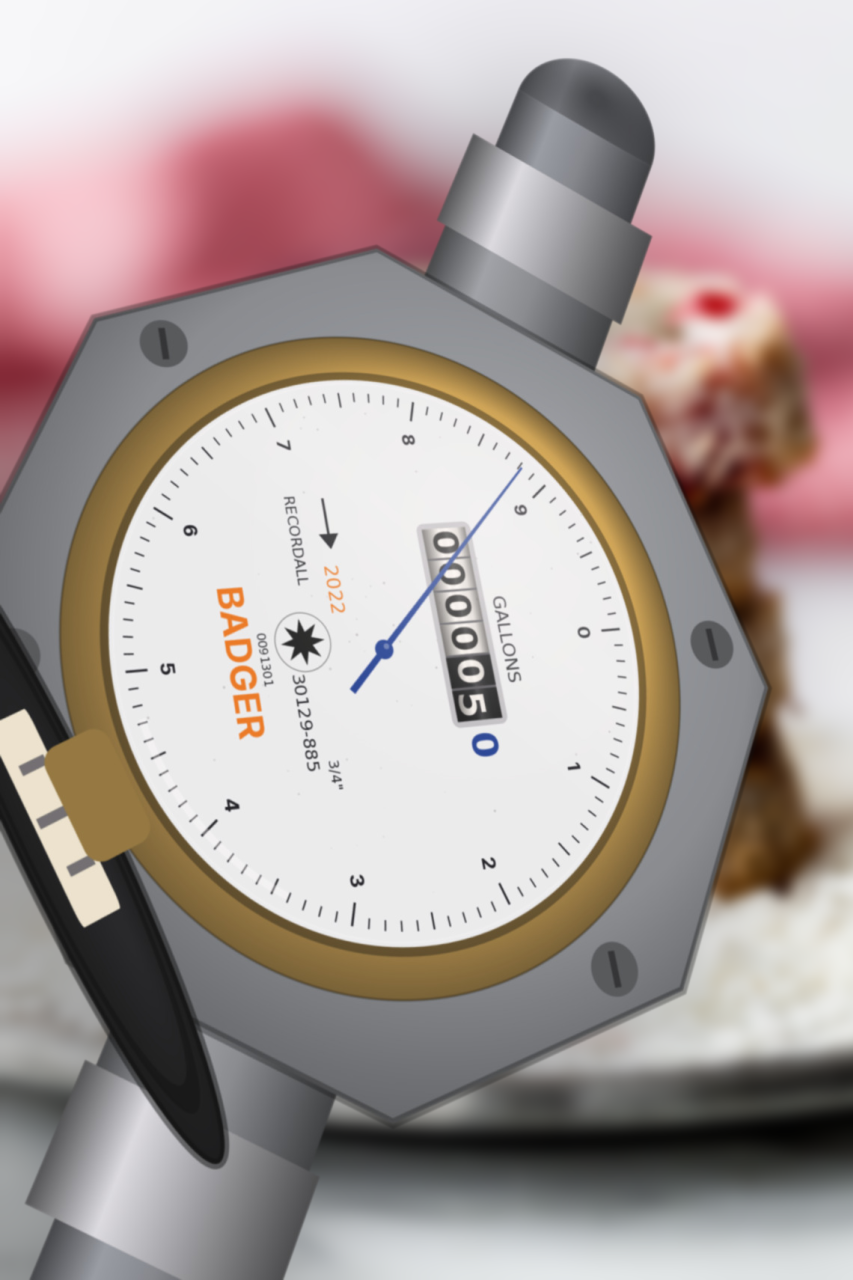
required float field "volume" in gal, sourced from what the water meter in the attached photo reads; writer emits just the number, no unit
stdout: 48.8
